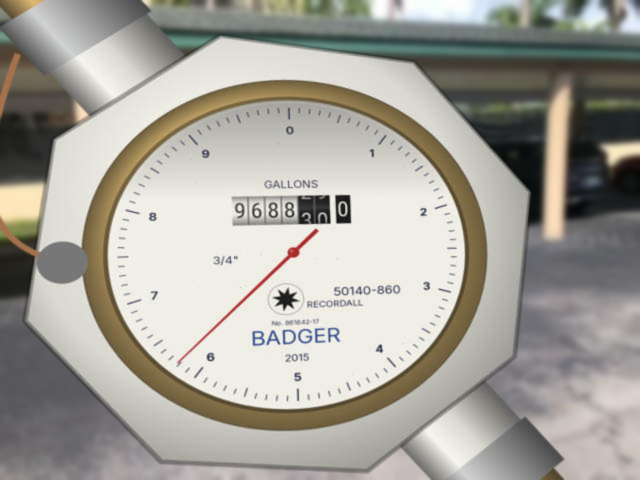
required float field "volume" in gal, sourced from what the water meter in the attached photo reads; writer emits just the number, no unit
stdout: 9688296.2
